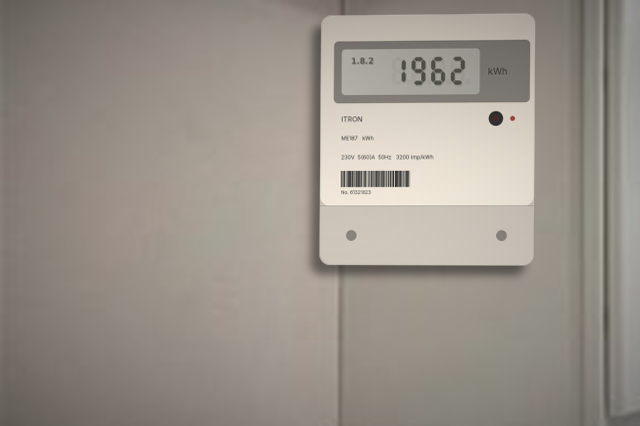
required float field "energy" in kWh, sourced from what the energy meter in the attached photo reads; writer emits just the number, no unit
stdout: 1962
